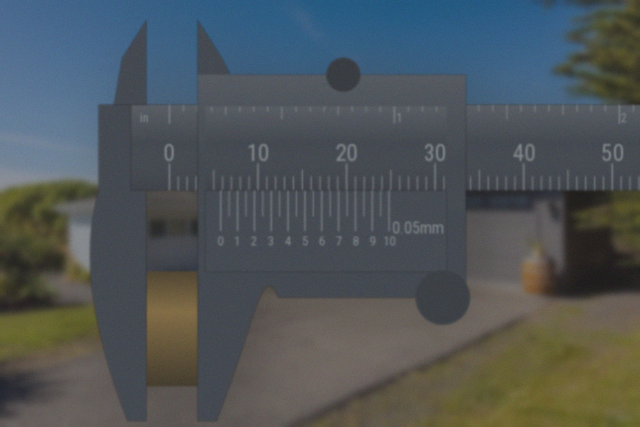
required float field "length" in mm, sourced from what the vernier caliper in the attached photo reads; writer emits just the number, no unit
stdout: 5.8
